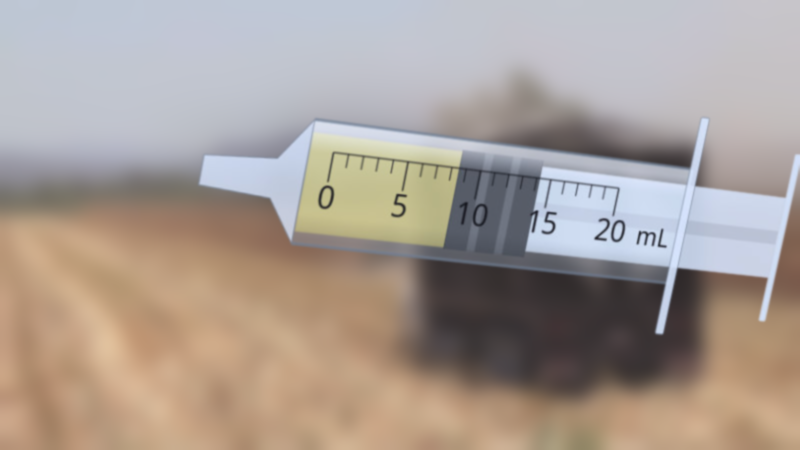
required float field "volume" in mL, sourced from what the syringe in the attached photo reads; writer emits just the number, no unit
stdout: 8.5
